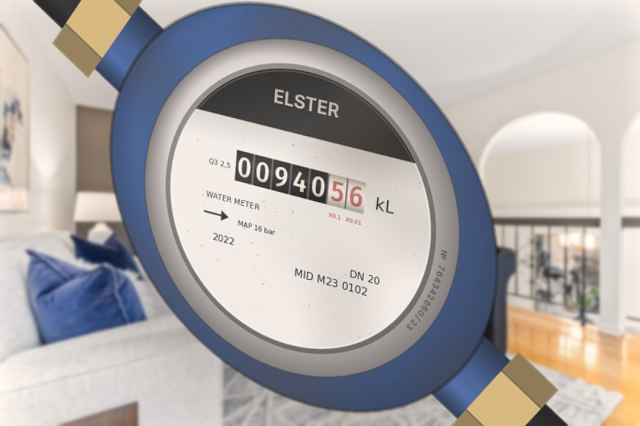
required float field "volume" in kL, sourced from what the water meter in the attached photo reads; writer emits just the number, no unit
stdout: 940.56
